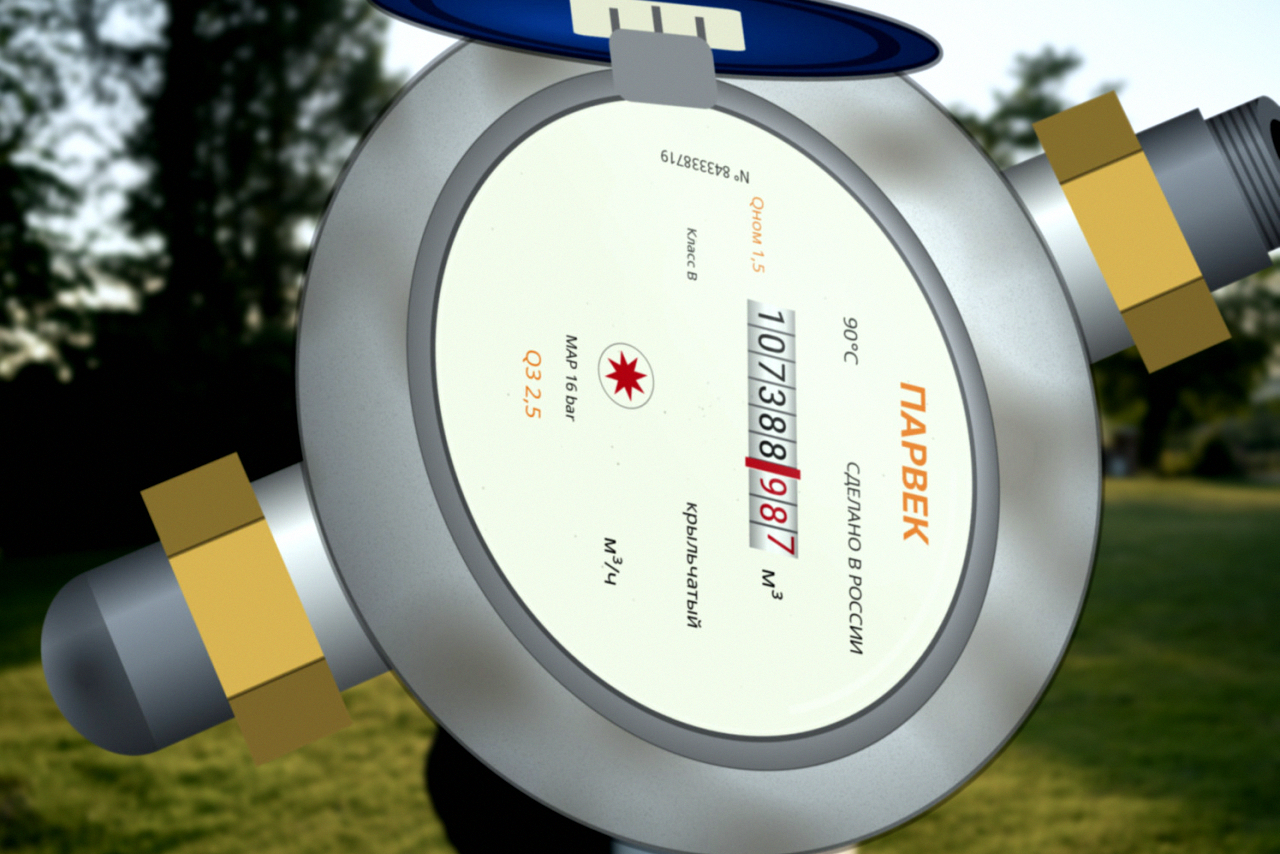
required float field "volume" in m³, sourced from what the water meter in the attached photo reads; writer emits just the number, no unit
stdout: 107388.987
